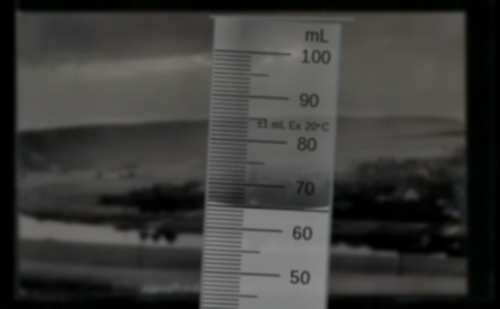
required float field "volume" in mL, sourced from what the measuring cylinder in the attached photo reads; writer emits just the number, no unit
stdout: 65
